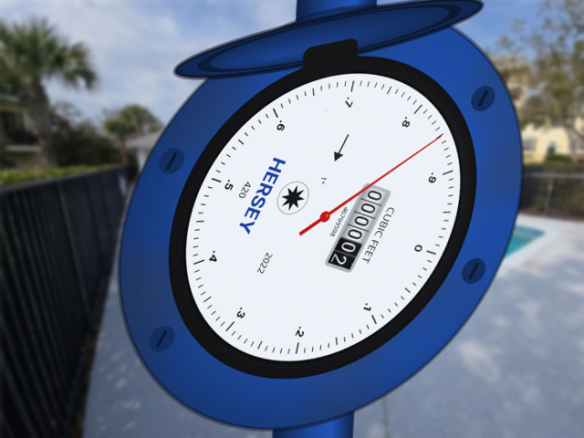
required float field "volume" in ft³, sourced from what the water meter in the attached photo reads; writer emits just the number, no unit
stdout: 1.85
